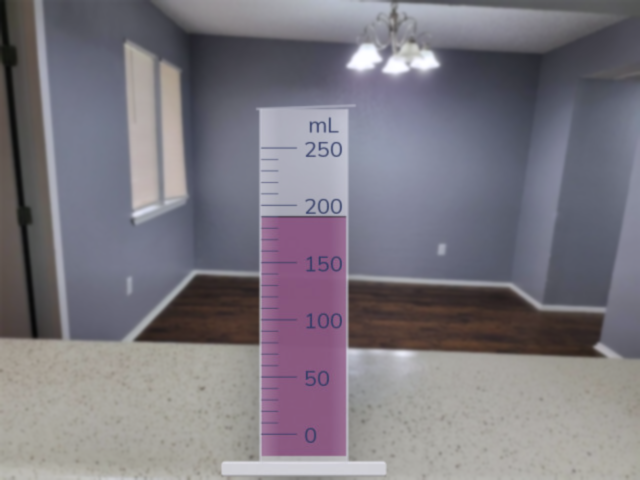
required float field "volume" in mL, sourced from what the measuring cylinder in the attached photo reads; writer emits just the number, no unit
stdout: 190
